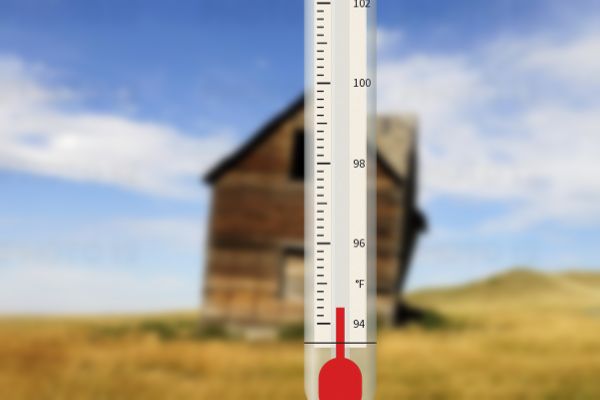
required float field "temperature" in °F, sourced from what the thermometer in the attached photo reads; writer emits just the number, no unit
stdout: 94.4
